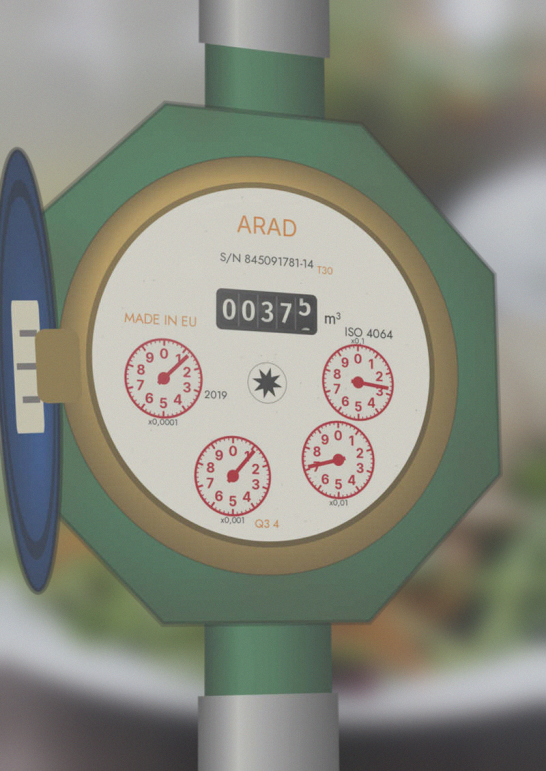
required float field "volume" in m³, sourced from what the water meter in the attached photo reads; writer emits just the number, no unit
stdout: 375.2711
